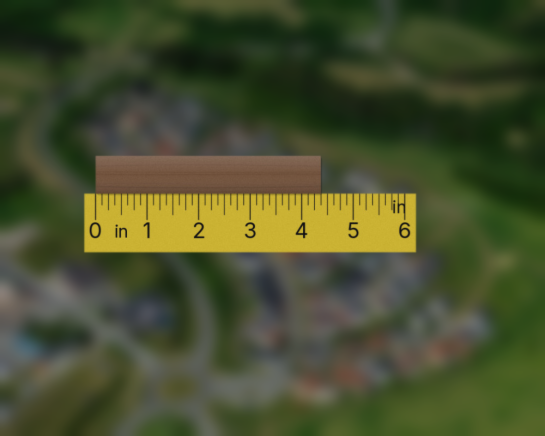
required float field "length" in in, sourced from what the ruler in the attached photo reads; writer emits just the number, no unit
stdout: 4.375
